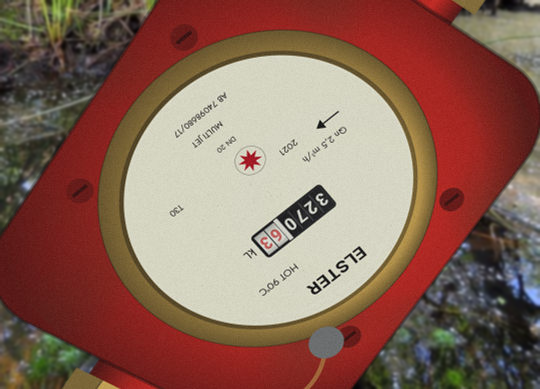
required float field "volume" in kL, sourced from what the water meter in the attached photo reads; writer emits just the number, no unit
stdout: 3270.63
